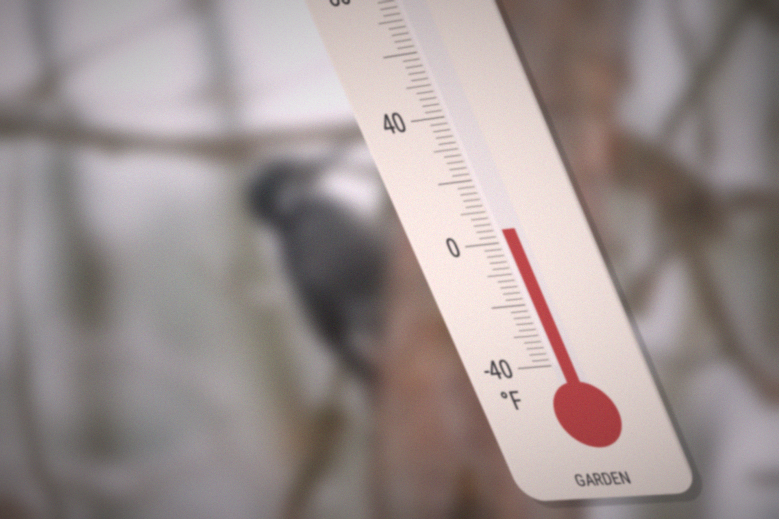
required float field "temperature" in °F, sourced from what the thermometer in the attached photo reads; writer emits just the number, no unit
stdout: 4
